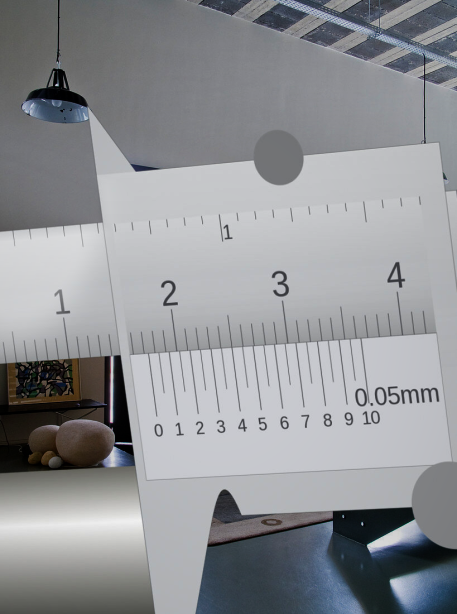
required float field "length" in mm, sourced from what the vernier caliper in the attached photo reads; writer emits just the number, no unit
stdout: 17.4
